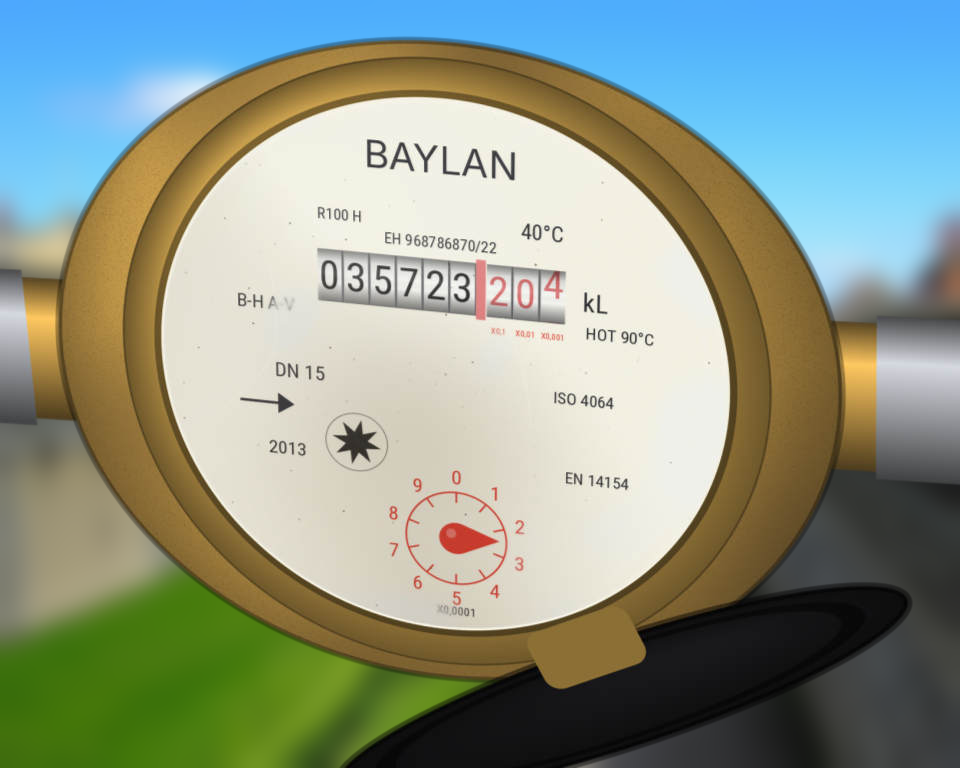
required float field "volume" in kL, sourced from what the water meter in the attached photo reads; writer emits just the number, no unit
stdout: 35723.2042
